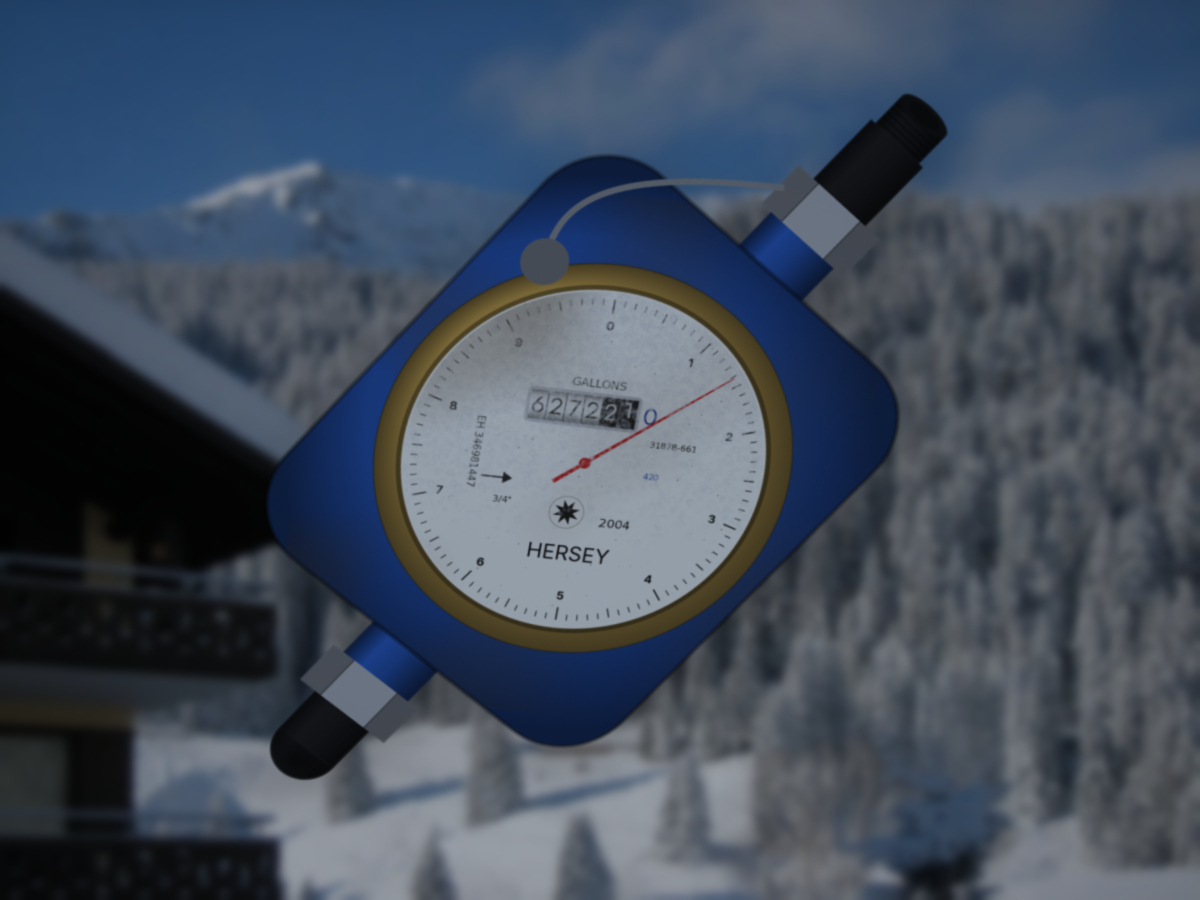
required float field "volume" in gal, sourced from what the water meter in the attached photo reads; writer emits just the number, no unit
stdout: 6272211.4
